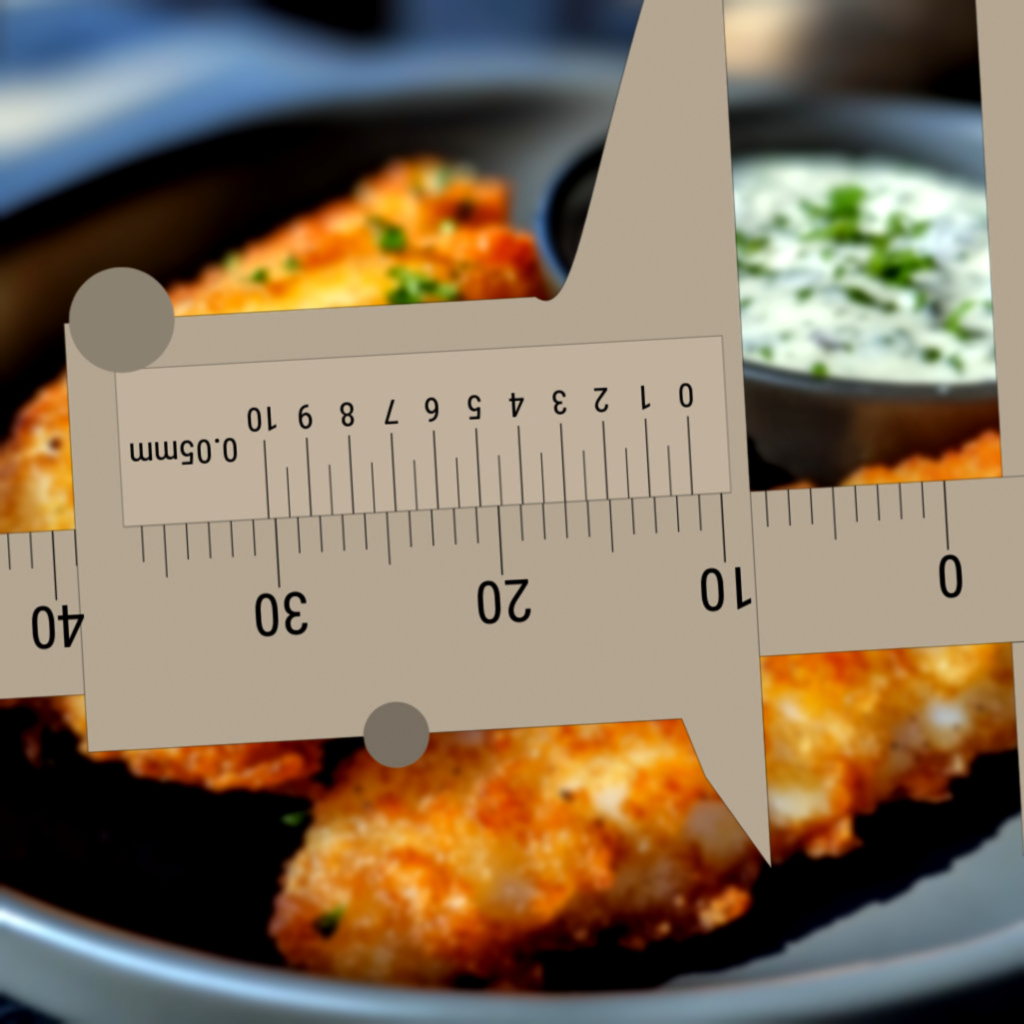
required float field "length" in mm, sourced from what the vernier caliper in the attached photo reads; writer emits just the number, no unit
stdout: 11.3
